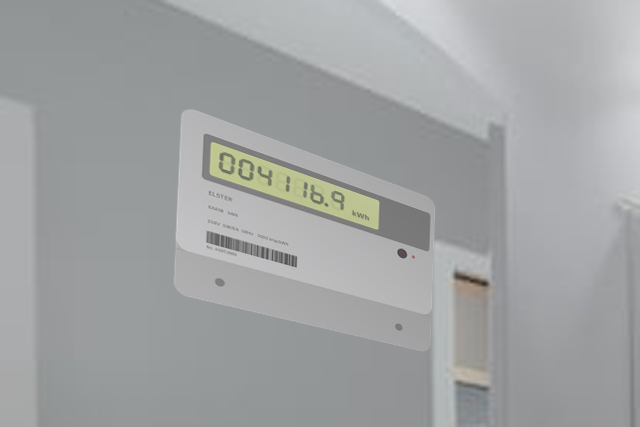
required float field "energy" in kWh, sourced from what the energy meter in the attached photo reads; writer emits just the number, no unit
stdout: 4116.9
